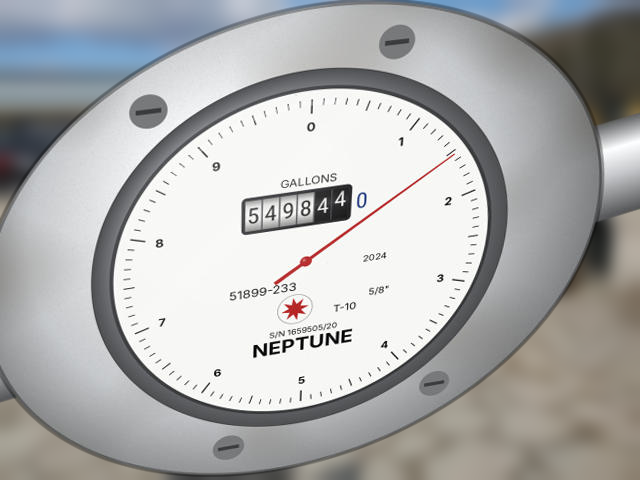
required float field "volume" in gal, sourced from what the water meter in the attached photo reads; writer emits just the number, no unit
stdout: 5498441.5
